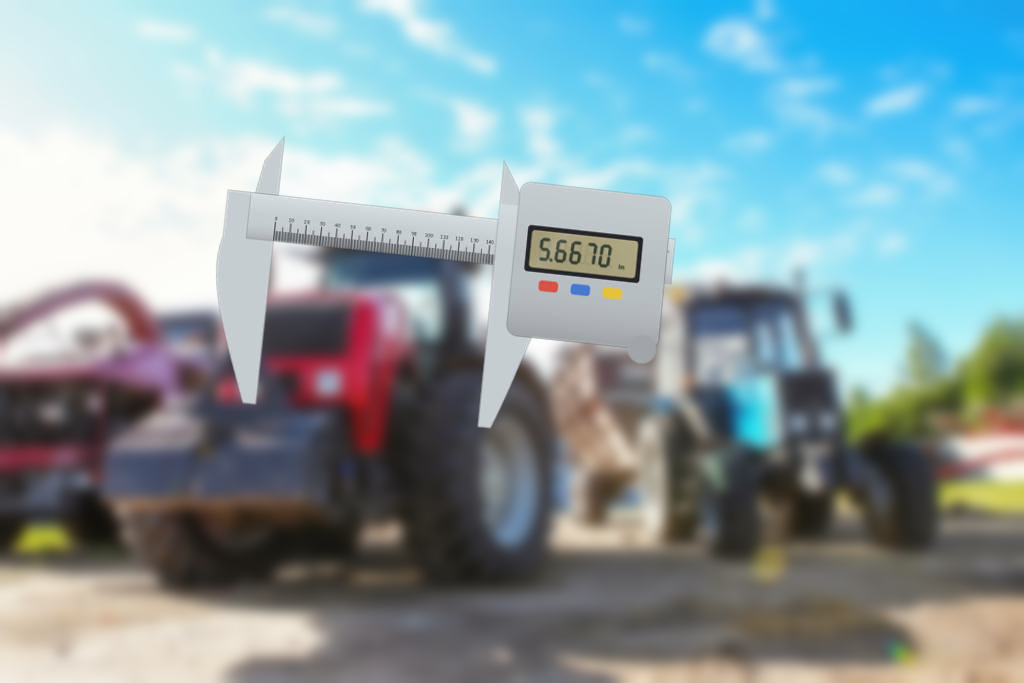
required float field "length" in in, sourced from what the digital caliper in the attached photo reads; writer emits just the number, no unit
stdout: 5.6670
